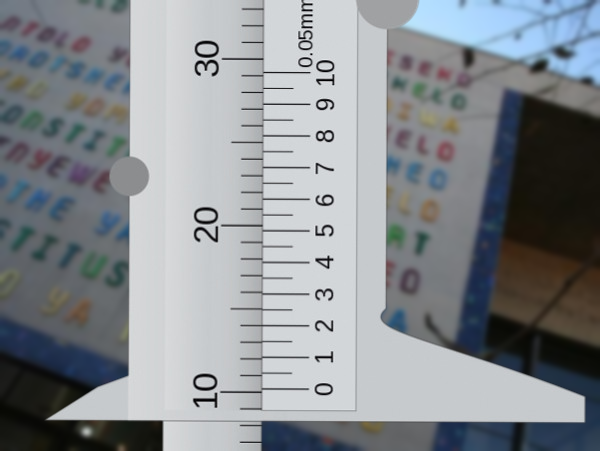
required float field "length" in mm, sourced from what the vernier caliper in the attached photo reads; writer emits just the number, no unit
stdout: 10.2
